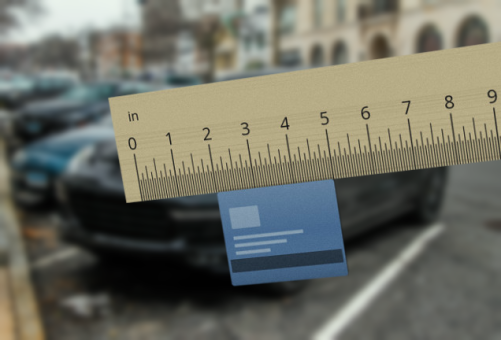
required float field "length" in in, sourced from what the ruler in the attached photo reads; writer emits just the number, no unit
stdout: 3
